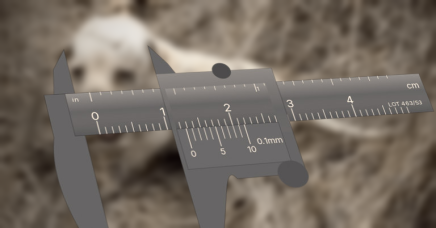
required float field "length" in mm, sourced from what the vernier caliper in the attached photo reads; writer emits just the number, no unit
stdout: 12.8
